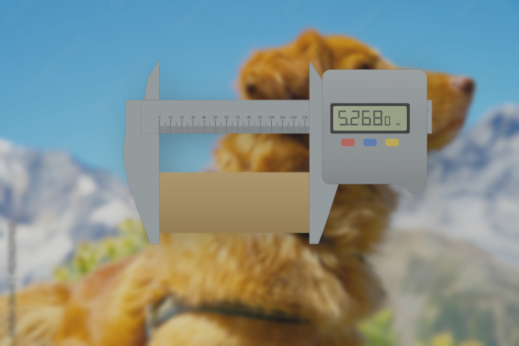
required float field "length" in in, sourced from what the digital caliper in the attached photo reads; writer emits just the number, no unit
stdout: 5.2680
